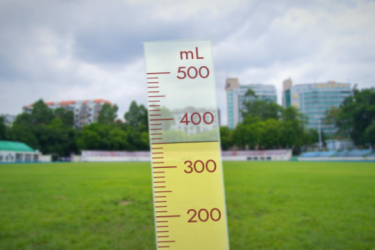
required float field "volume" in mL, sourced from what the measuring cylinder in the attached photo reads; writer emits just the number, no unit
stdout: 350
